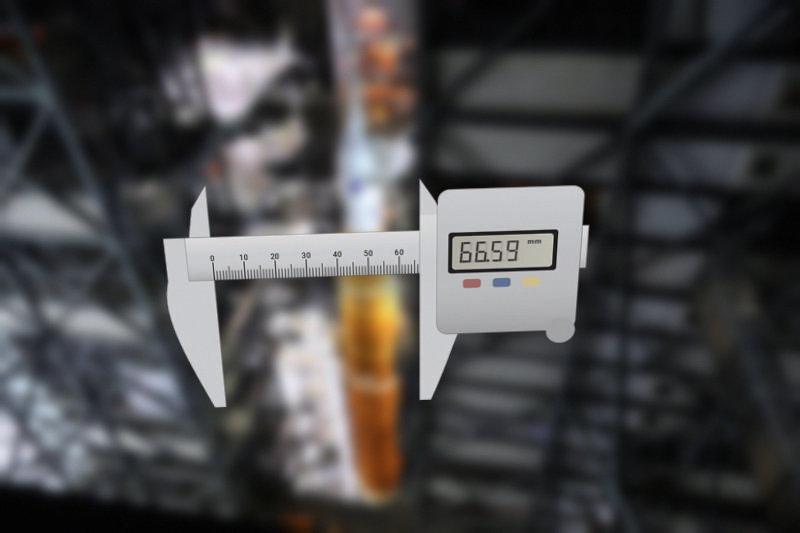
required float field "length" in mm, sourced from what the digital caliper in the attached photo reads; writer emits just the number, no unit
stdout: 66.59
